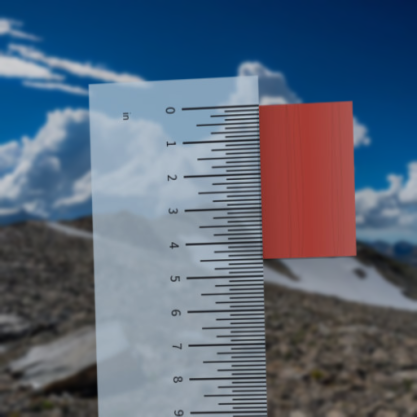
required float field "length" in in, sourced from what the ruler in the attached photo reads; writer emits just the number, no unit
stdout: 4.5
